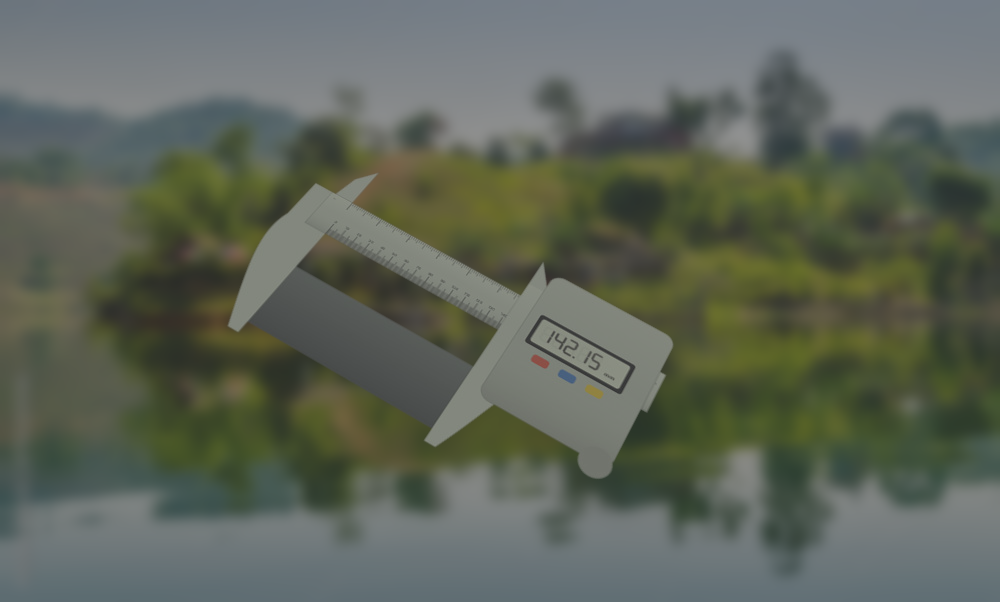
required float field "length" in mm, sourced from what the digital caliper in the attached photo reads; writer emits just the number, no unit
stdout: 142.15
